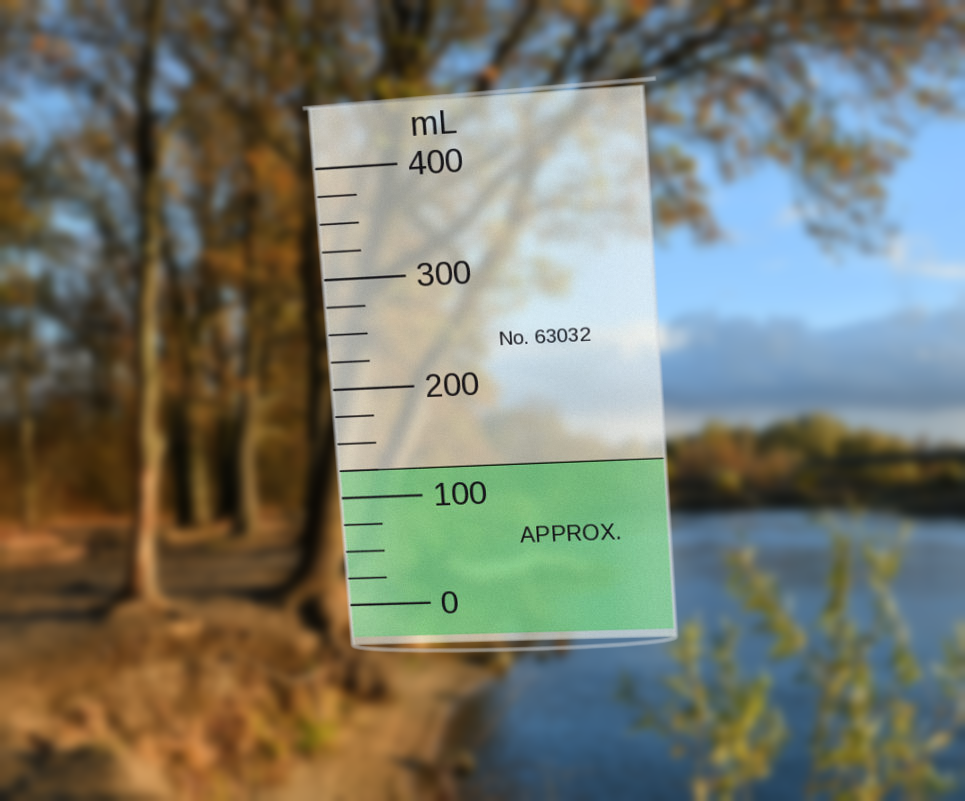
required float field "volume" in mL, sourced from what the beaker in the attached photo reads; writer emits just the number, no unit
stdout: 125
